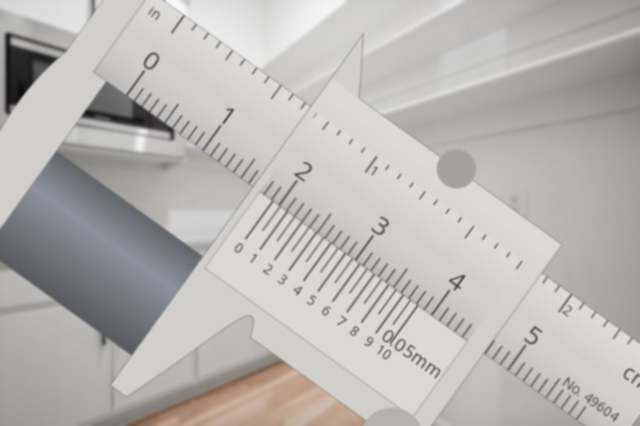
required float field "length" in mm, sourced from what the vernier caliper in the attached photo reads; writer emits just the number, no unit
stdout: 19.2
